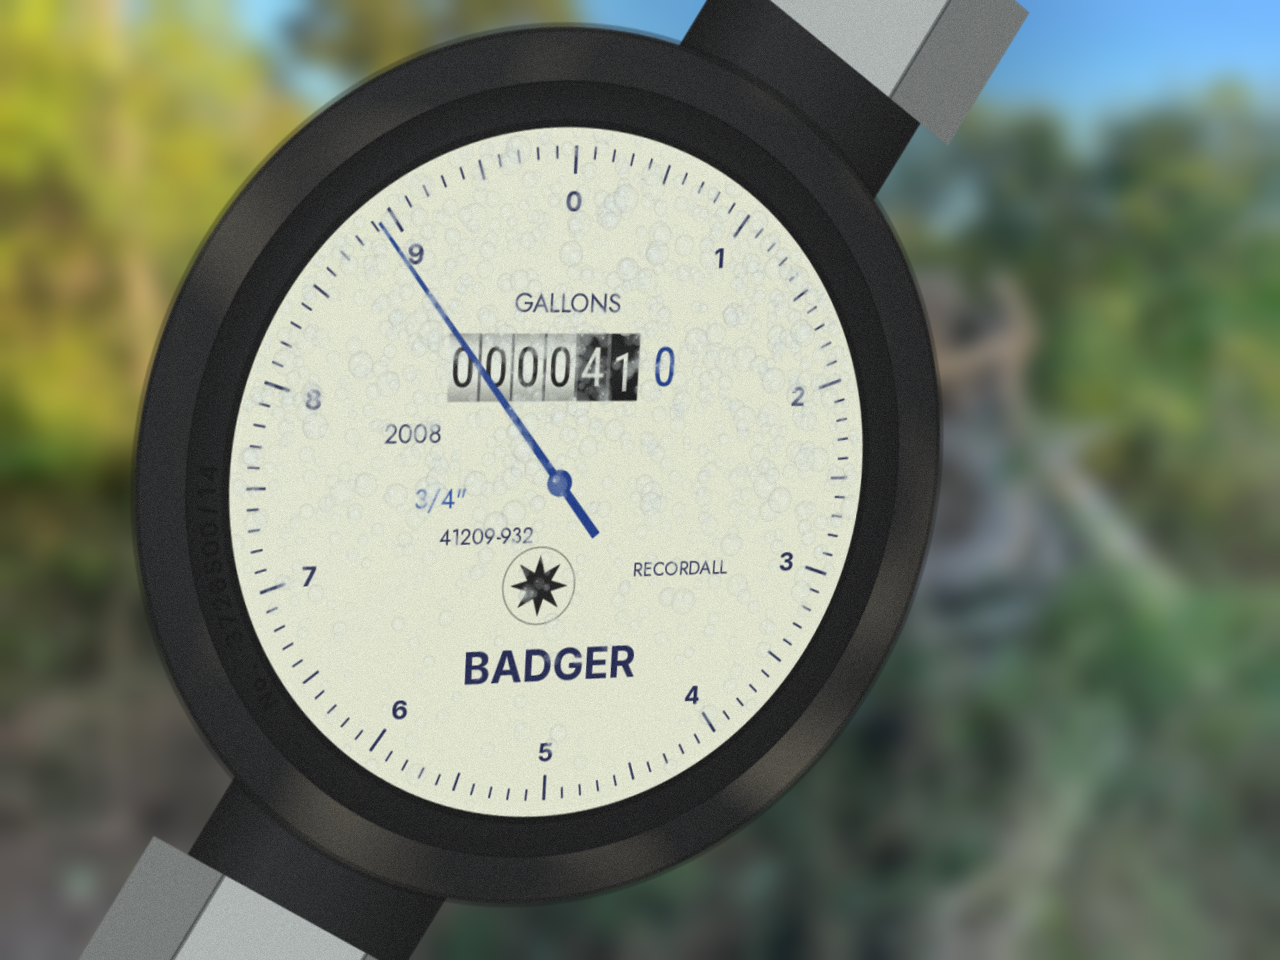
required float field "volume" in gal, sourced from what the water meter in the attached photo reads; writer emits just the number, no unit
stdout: 408.9
